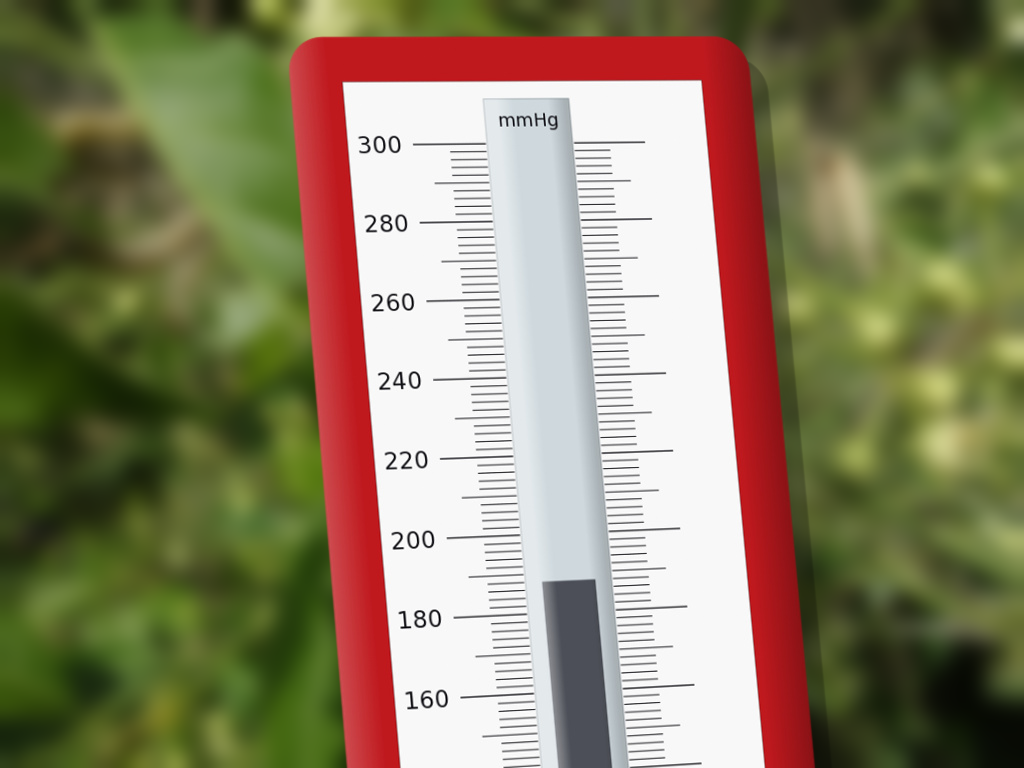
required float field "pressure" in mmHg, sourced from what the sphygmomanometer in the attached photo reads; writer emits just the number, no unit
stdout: 188
